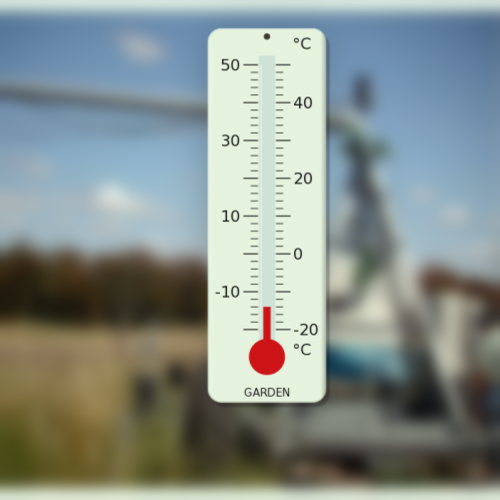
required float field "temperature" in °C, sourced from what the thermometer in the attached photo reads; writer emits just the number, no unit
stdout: -14
